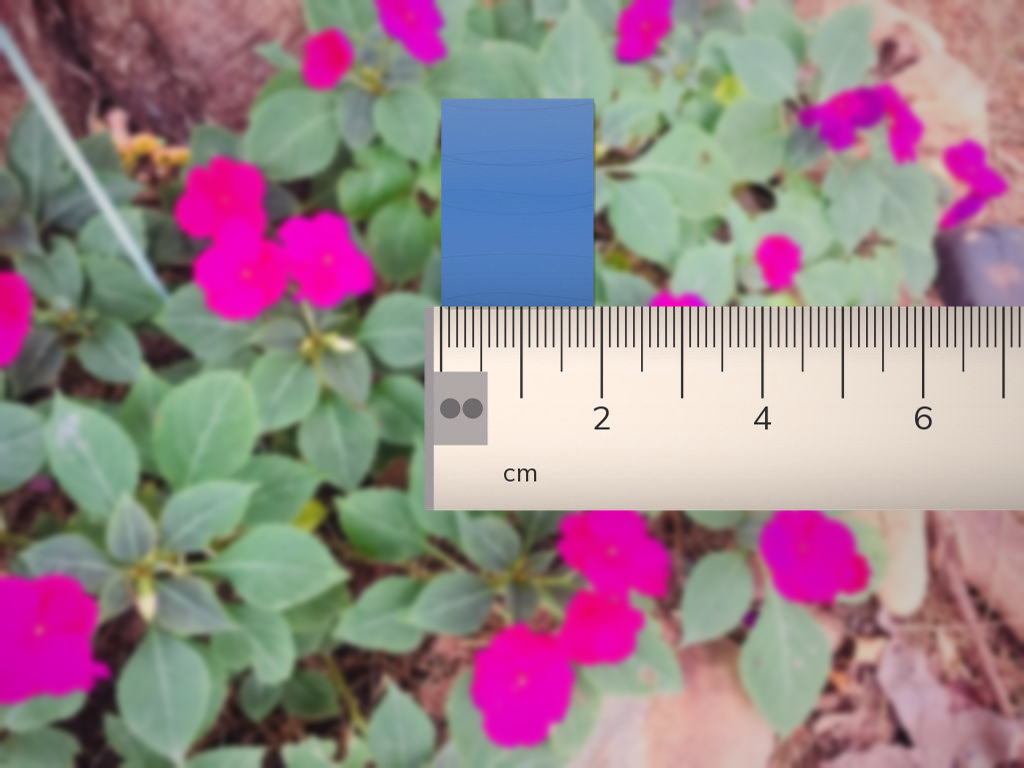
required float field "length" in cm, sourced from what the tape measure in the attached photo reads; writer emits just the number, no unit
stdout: 1.9
